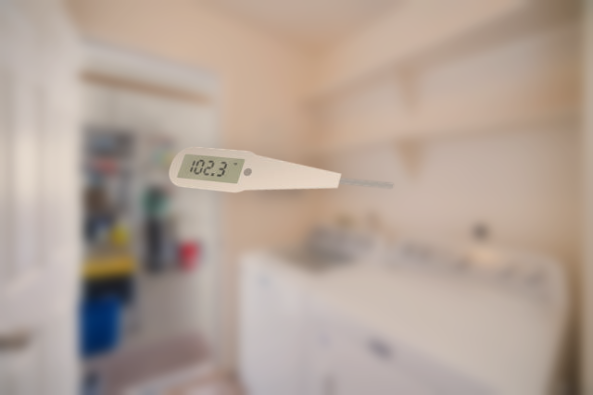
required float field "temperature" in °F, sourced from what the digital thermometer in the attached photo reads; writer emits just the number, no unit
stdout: 102.3
